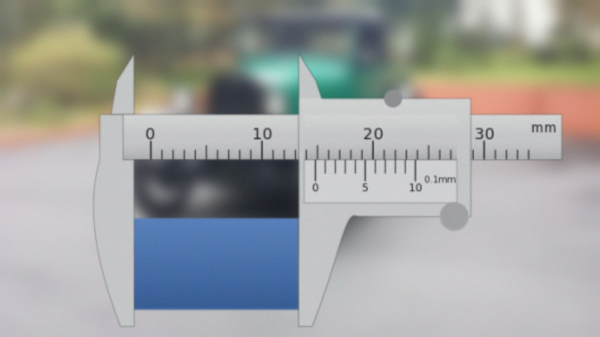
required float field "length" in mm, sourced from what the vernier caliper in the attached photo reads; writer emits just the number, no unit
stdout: 14.8
